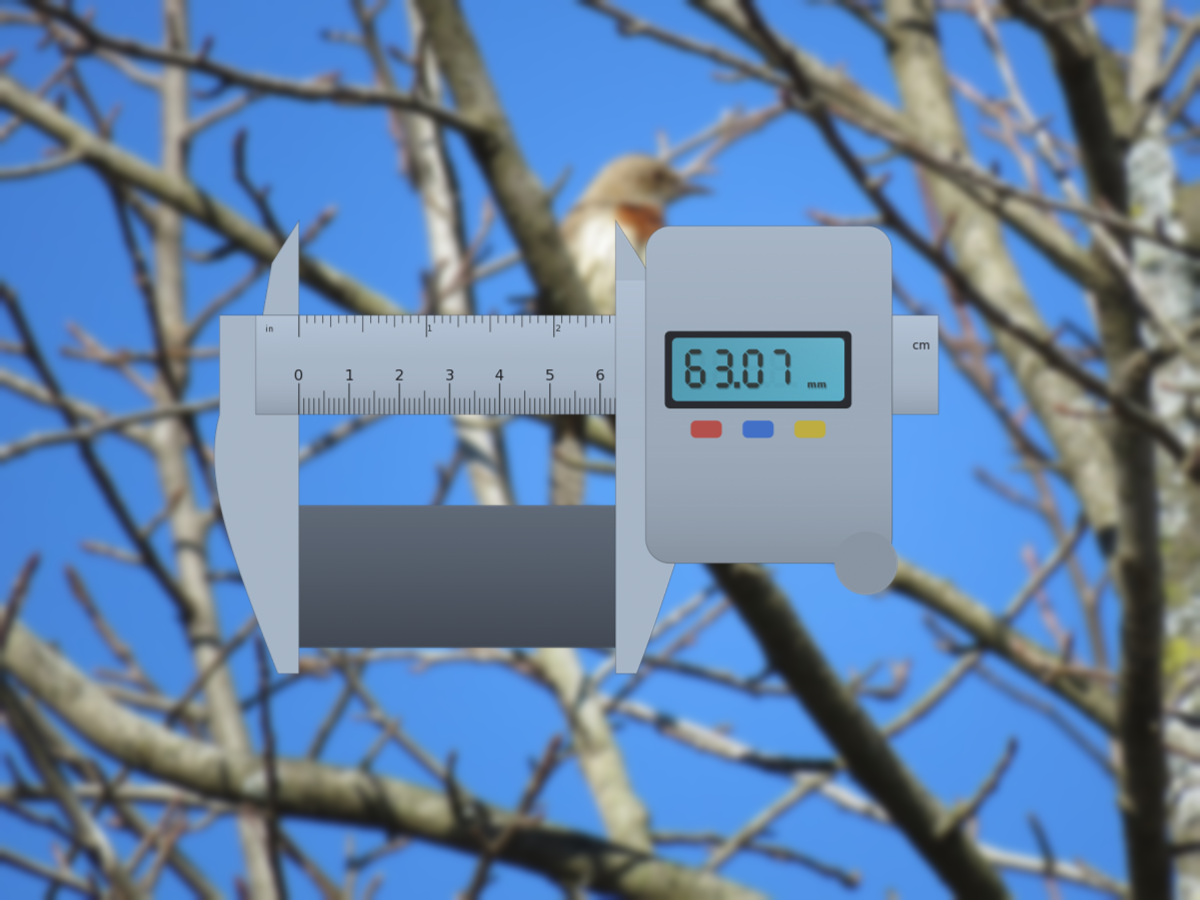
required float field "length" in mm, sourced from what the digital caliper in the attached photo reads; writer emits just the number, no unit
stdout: 63.07
